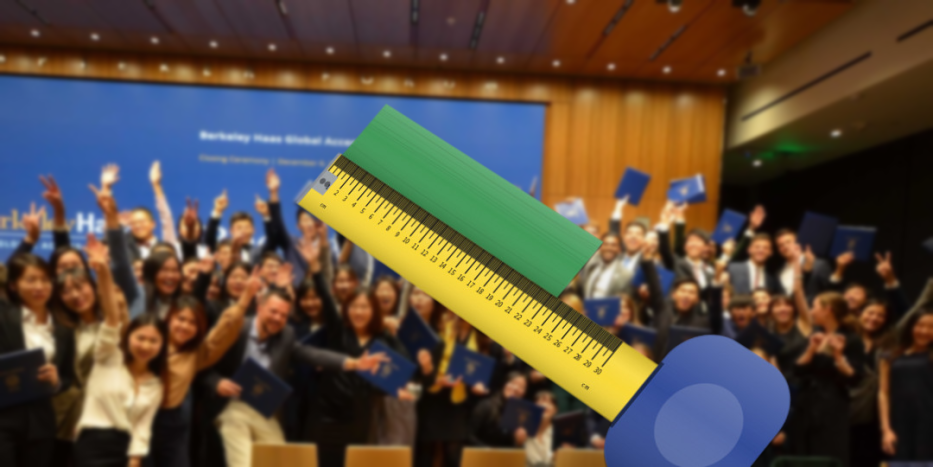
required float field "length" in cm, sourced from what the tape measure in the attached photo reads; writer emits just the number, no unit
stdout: 23.5
